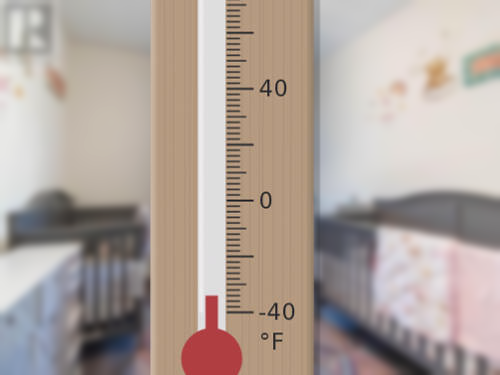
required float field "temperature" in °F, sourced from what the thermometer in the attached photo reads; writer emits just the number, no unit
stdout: -34
